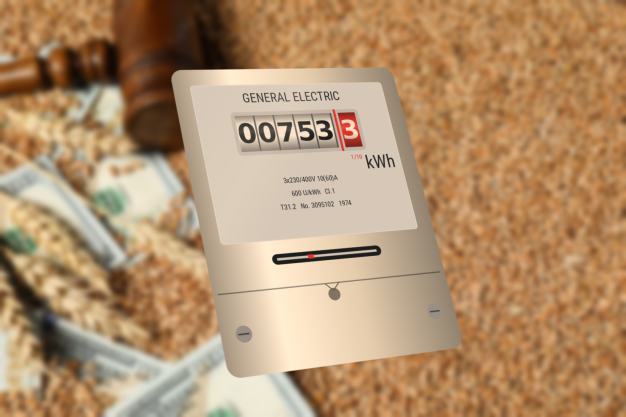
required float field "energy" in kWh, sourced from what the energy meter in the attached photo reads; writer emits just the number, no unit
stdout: 753.3
